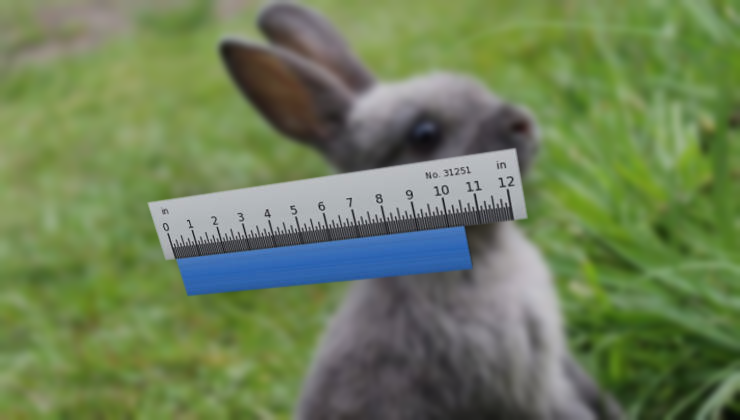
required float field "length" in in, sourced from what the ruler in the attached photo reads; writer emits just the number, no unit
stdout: 10.5
